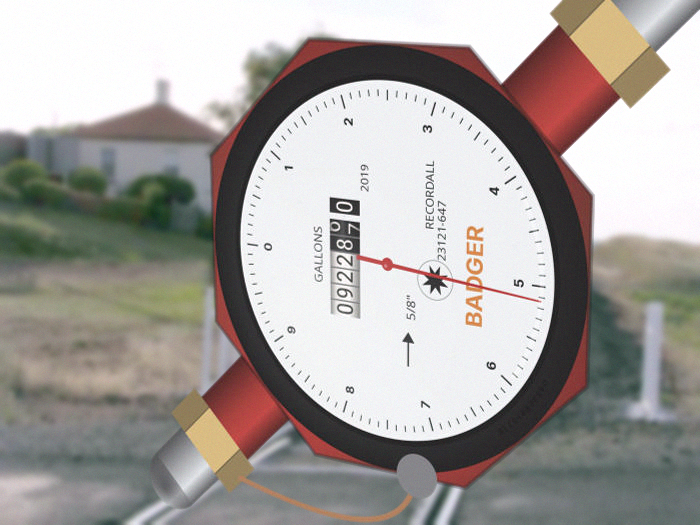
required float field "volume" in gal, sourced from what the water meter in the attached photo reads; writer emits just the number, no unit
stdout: 922865.1
